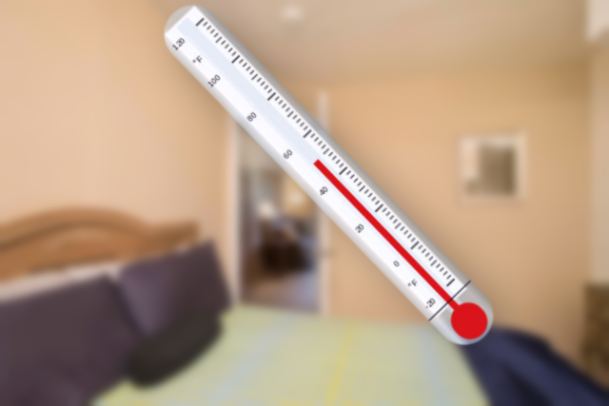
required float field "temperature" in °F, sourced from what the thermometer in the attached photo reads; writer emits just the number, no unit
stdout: 50
